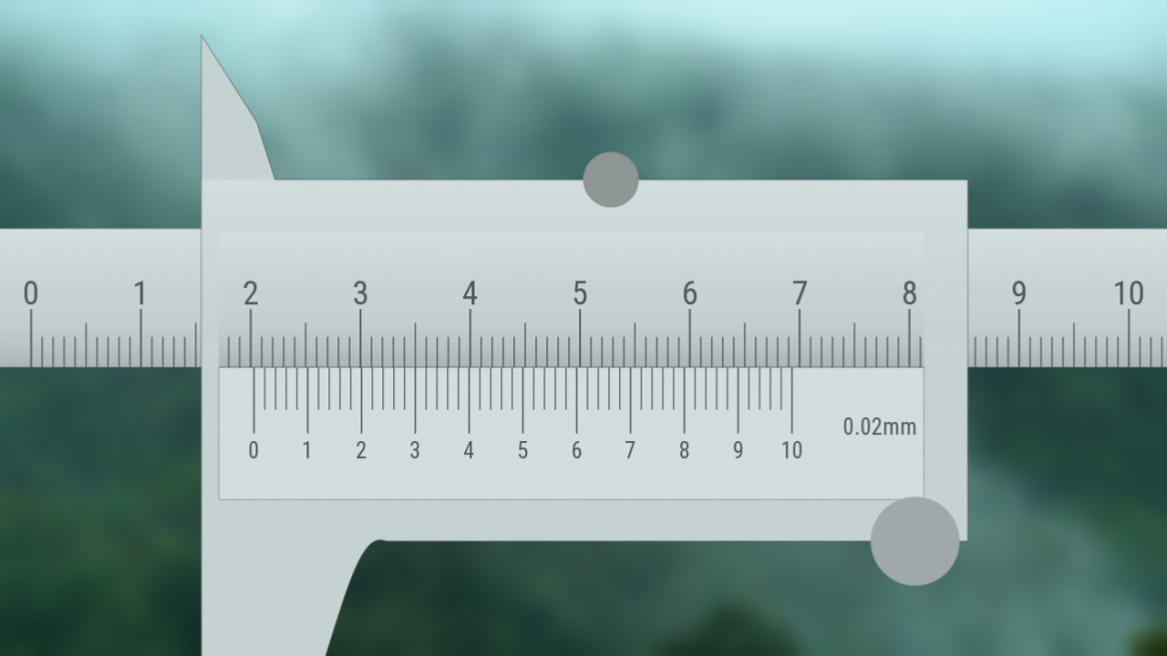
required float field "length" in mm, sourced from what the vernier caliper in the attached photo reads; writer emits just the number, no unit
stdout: 20.3
